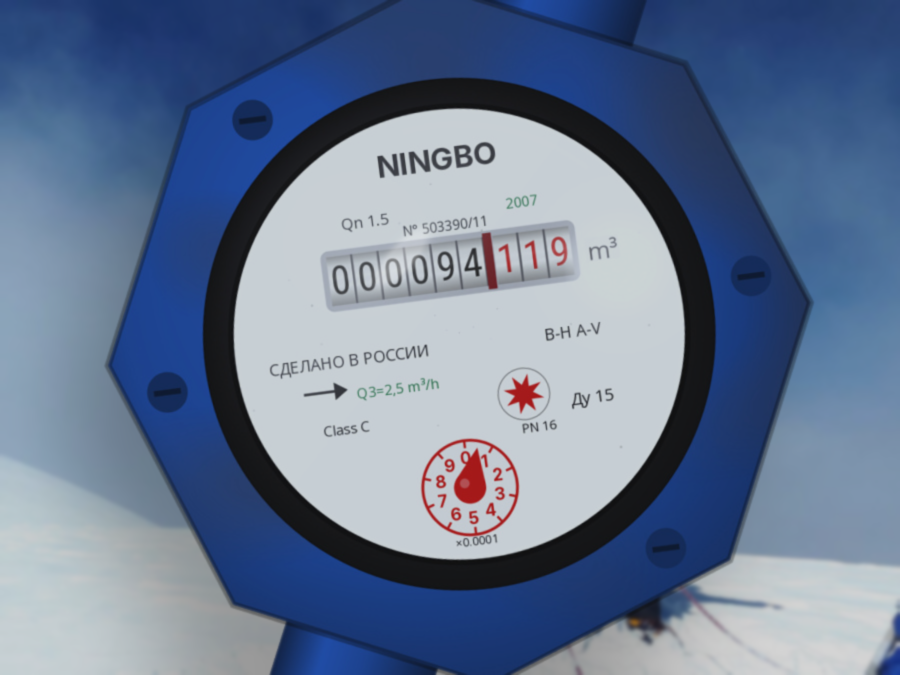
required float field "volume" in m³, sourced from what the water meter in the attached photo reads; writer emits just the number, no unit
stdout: 94.1190
